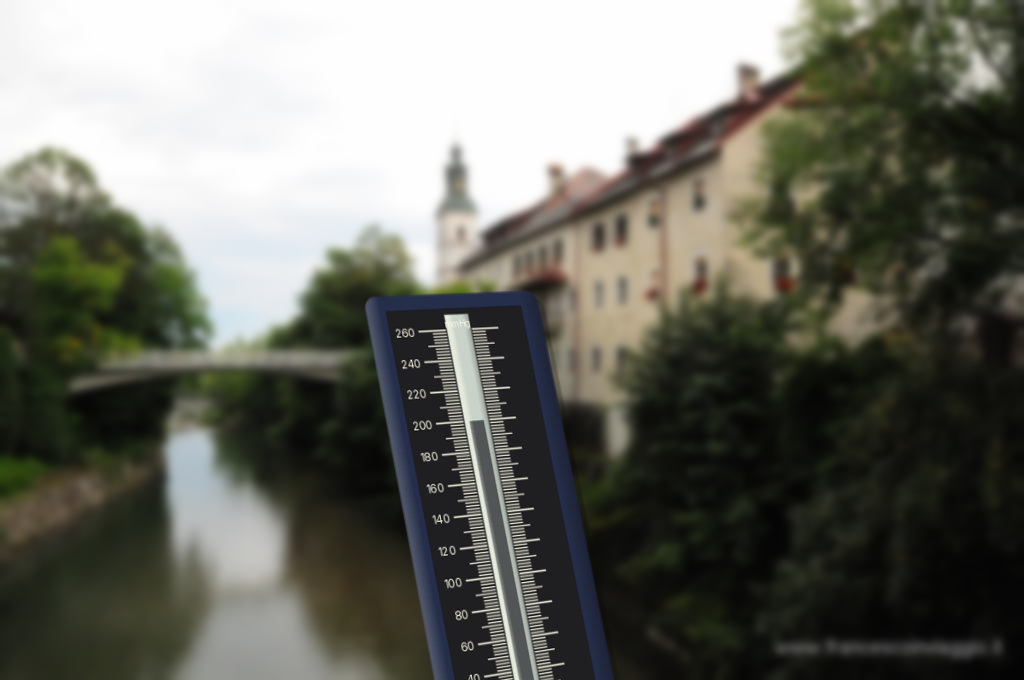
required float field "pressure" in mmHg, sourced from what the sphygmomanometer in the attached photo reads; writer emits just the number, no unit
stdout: 200
